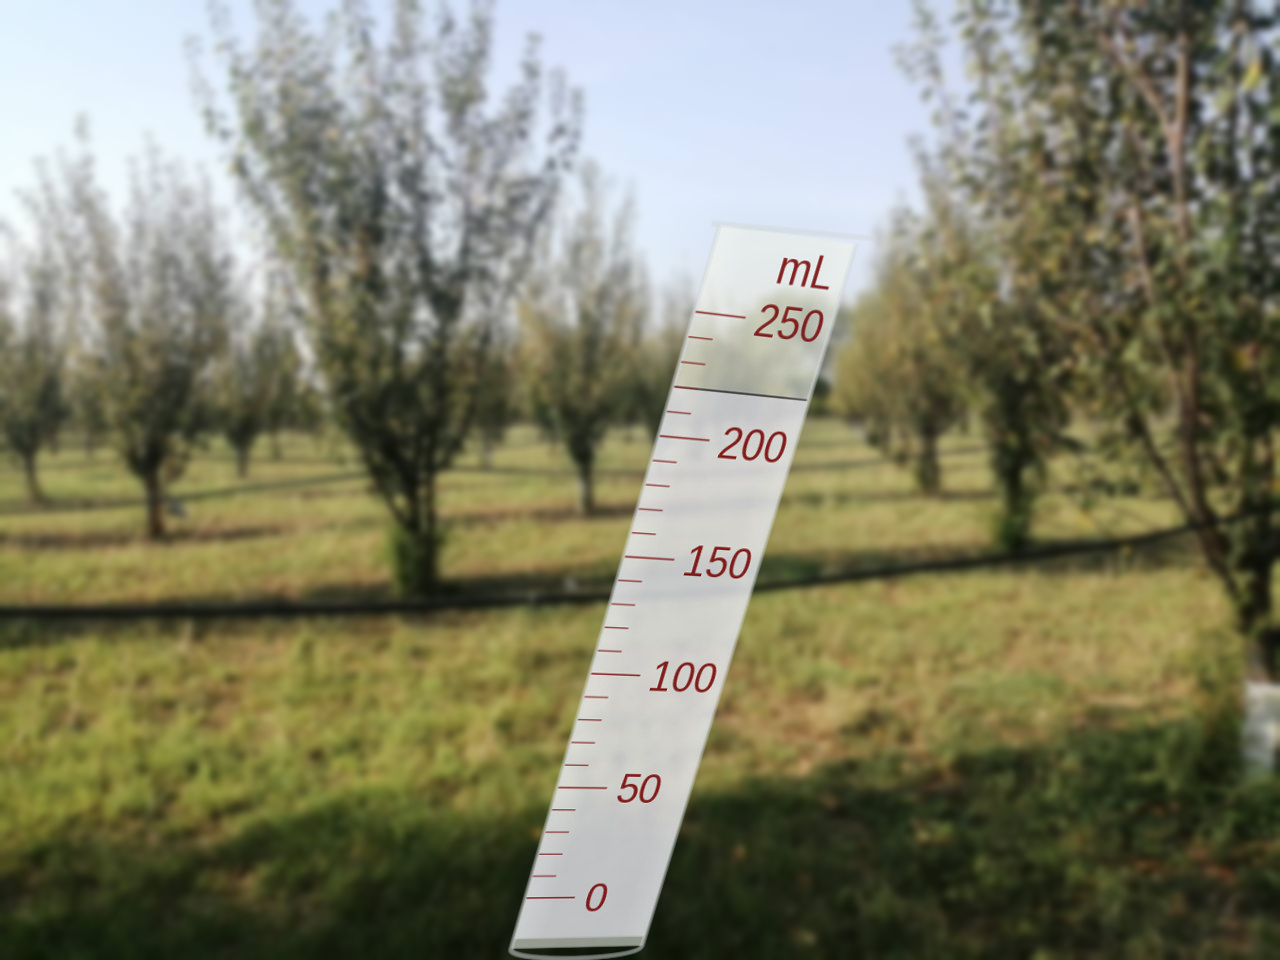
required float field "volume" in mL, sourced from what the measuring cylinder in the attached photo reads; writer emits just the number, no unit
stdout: 220
